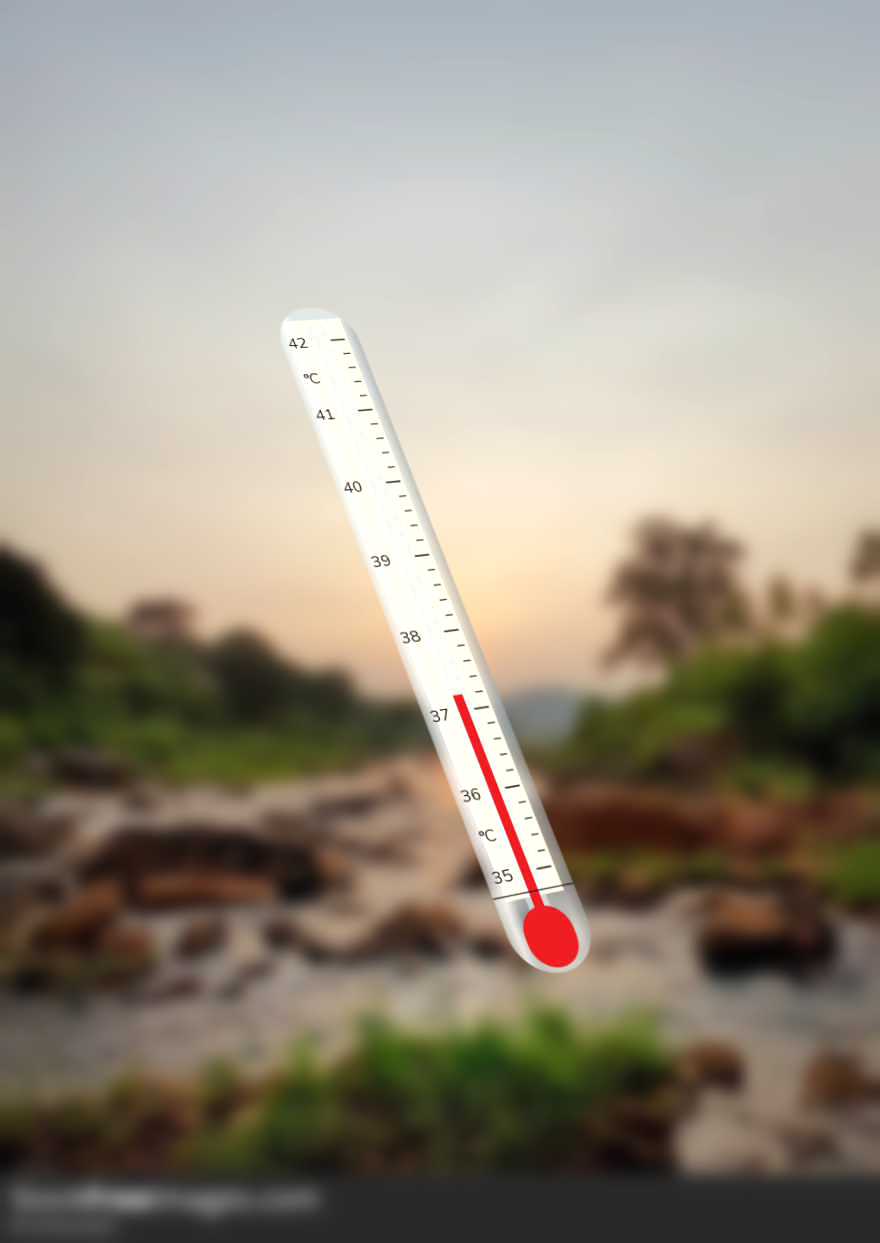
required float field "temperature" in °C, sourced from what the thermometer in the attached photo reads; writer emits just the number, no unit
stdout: 37.2
